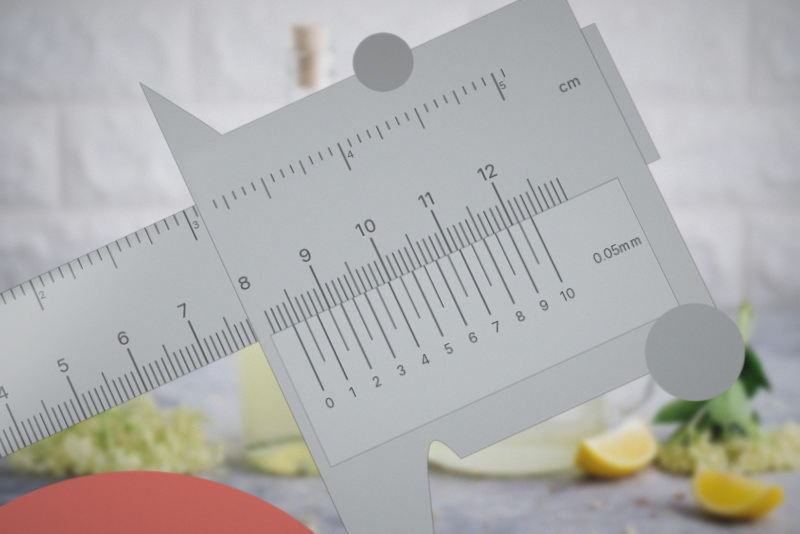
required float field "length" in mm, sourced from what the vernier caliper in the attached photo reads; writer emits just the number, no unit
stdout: 84.0
